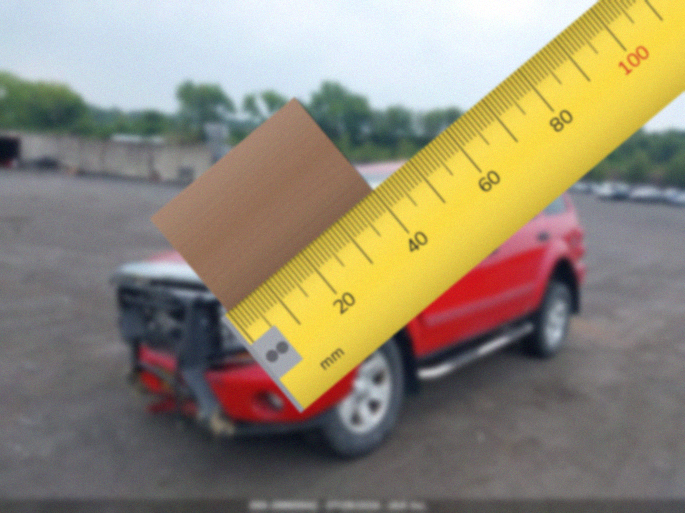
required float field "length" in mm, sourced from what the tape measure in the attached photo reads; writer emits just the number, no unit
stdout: 40
